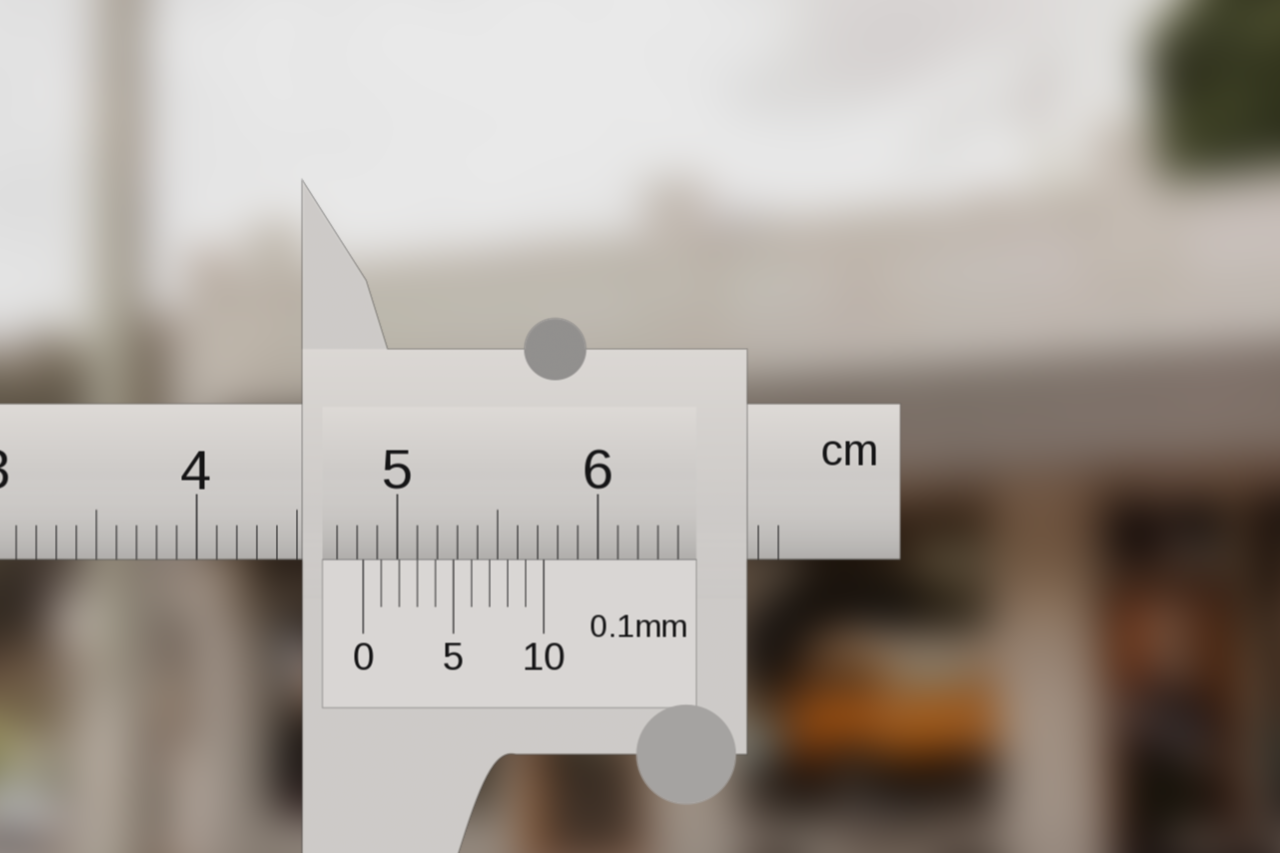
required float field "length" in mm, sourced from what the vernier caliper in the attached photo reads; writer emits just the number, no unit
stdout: 48.3
